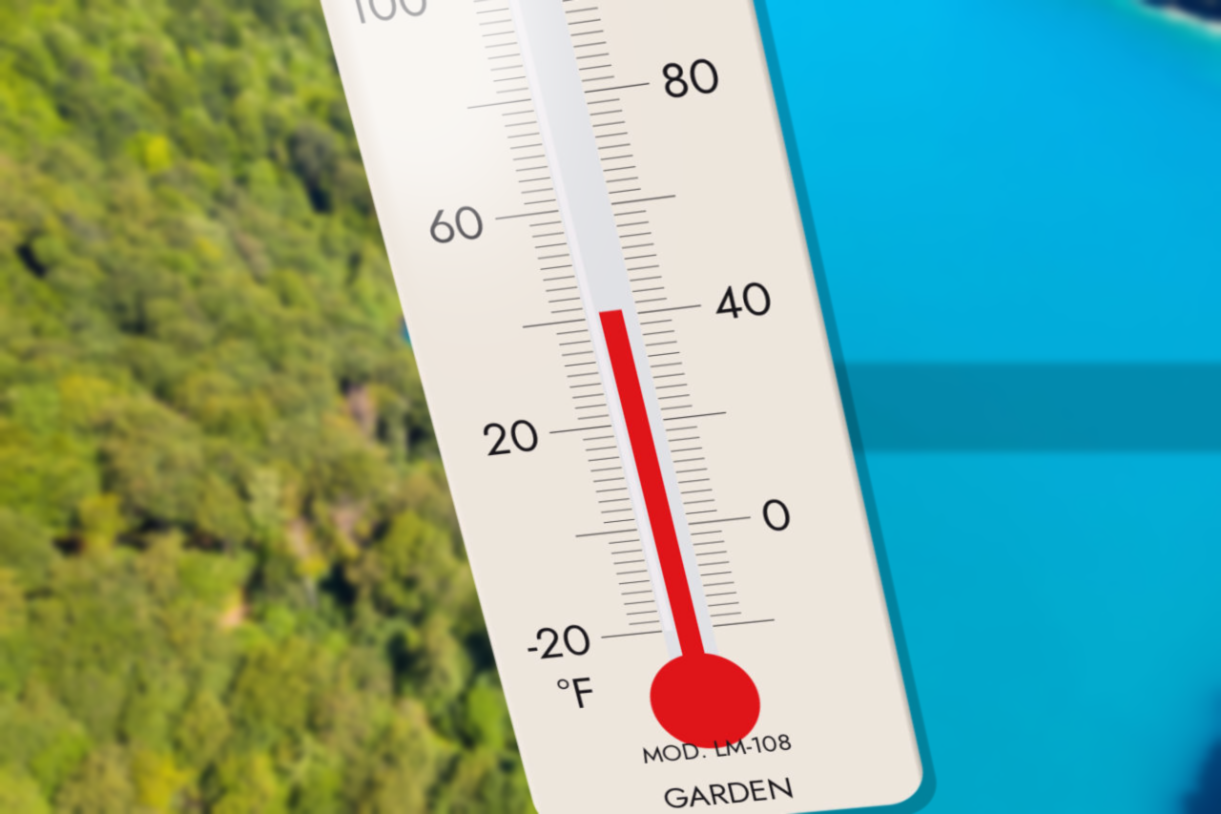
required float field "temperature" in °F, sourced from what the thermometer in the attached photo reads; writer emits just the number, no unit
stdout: 41
